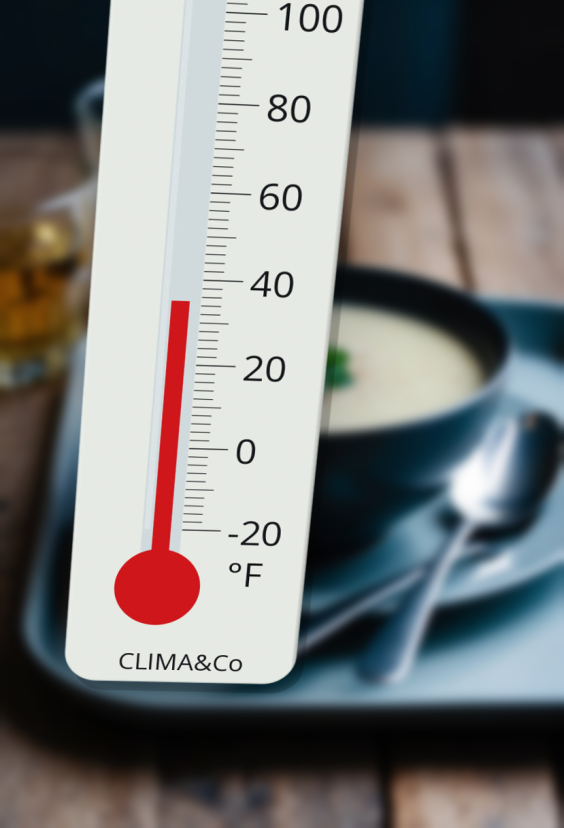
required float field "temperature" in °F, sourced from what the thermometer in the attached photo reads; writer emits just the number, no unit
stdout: 35
